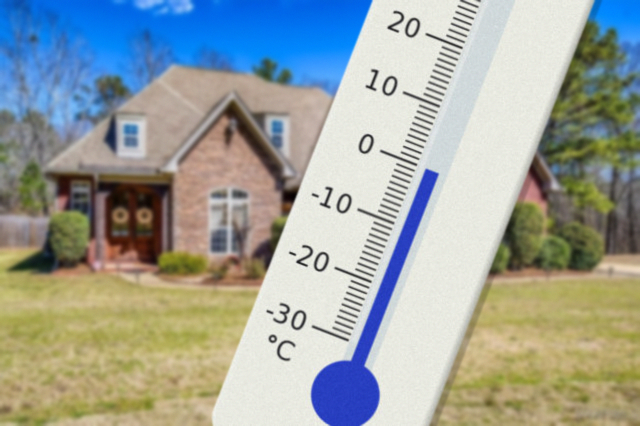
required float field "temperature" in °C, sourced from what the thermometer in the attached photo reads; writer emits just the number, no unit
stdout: 0
